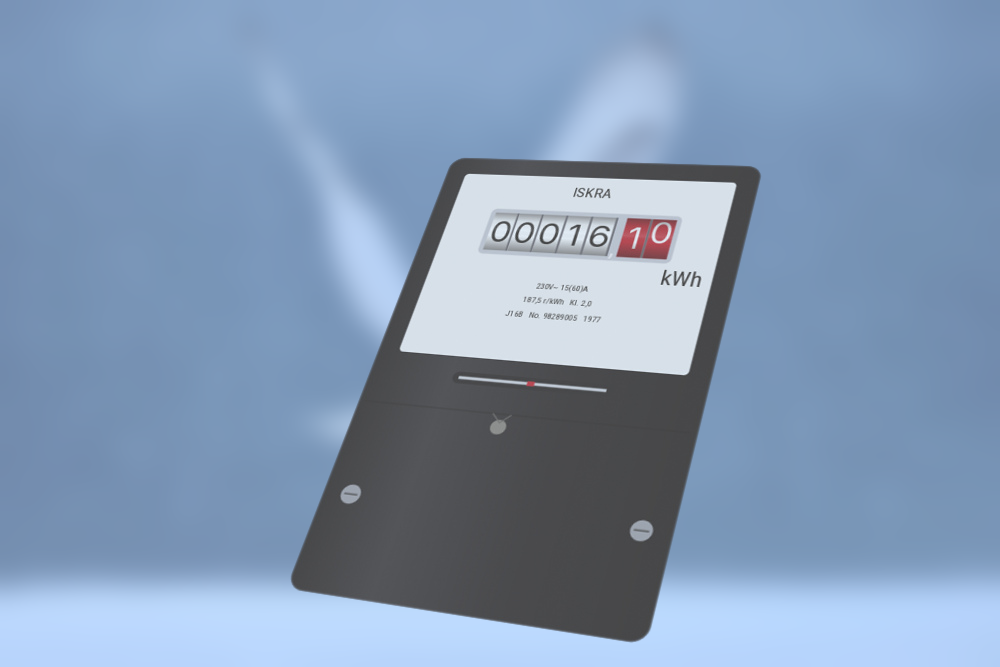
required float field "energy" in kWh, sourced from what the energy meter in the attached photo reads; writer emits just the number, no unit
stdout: 16.10
